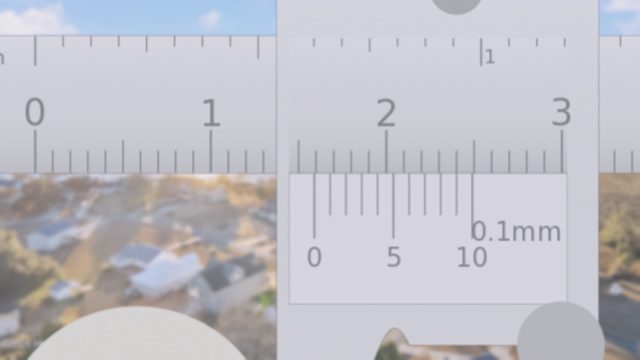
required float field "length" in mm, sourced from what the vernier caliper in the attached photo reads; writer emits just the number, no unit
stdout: 15.9
